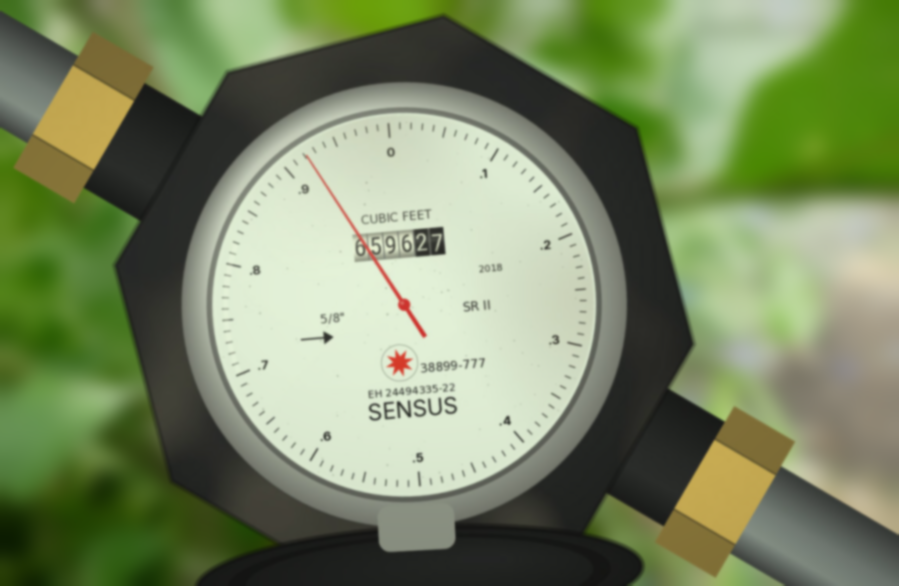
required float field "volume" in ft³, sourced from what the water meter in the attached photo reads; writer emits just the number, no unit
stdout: 659626.92
